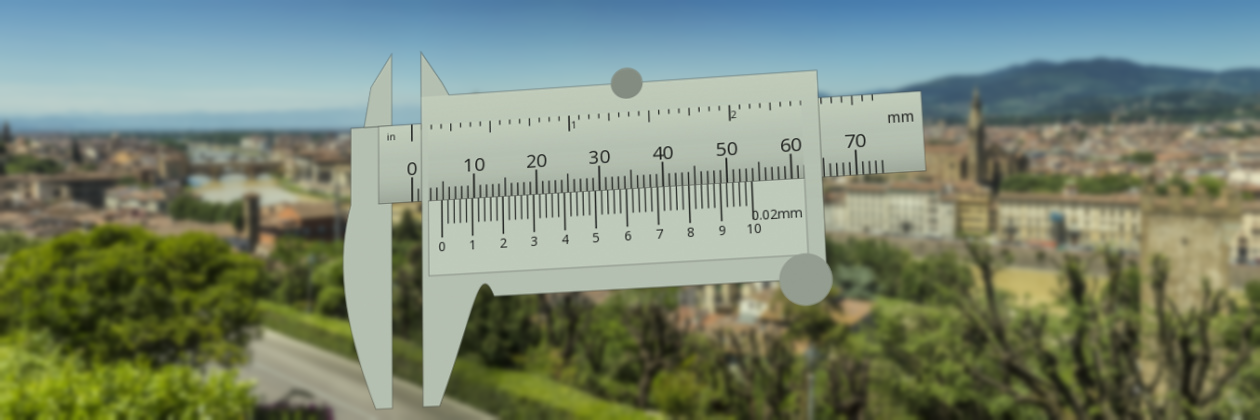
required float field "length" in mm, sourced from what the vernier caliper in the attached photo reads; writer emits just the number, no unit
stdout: 4.8
